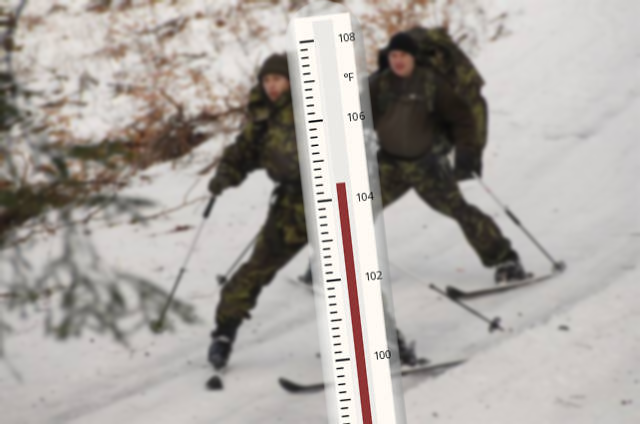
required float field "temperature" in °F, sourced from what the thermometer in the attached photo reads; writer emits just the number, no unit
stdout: 104.4
